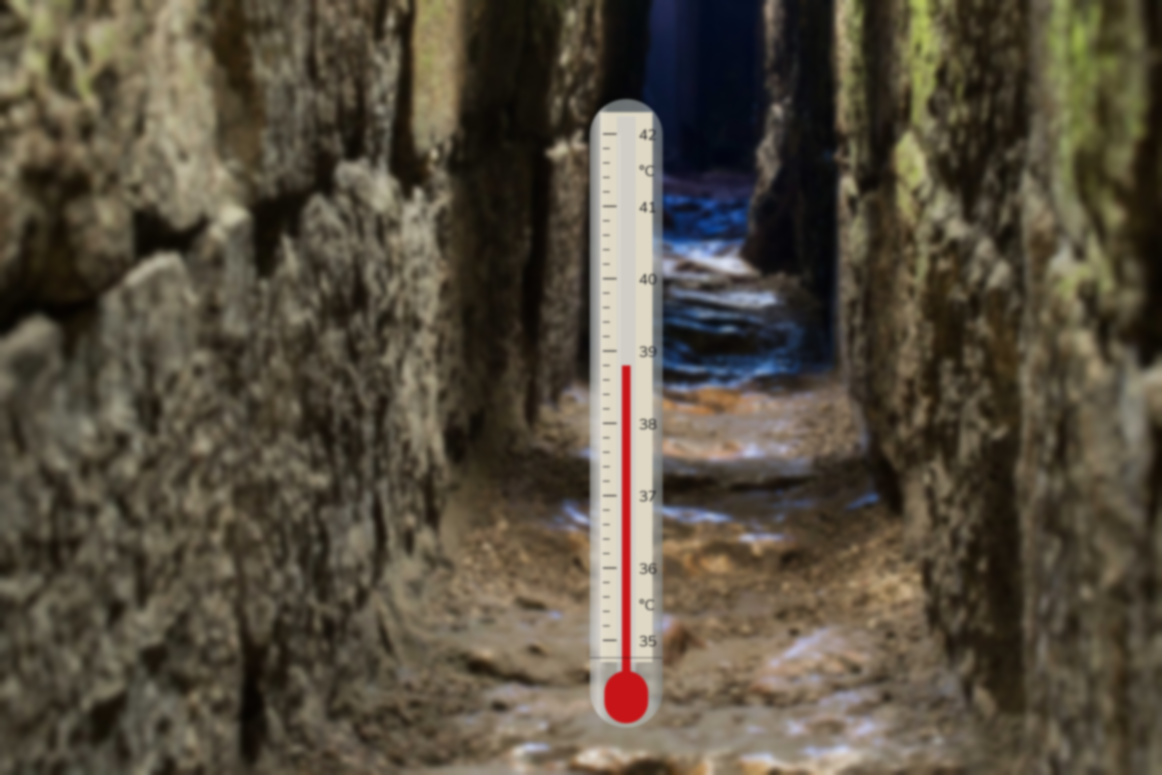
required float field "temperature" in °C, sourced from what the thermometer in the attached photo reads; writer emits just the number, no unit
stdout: 38.8
